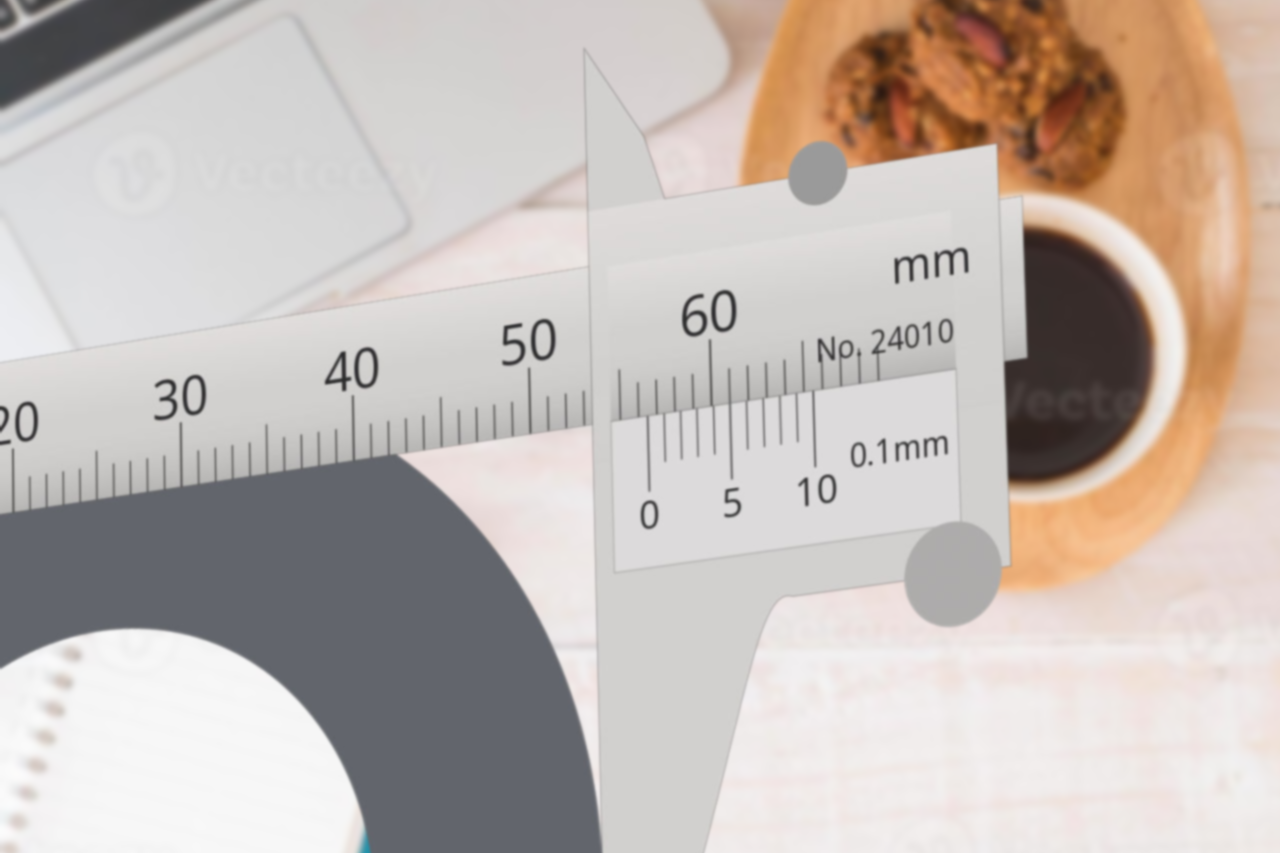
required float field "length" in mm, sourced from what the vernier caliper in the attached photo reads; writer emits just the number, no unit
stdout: 56.5
